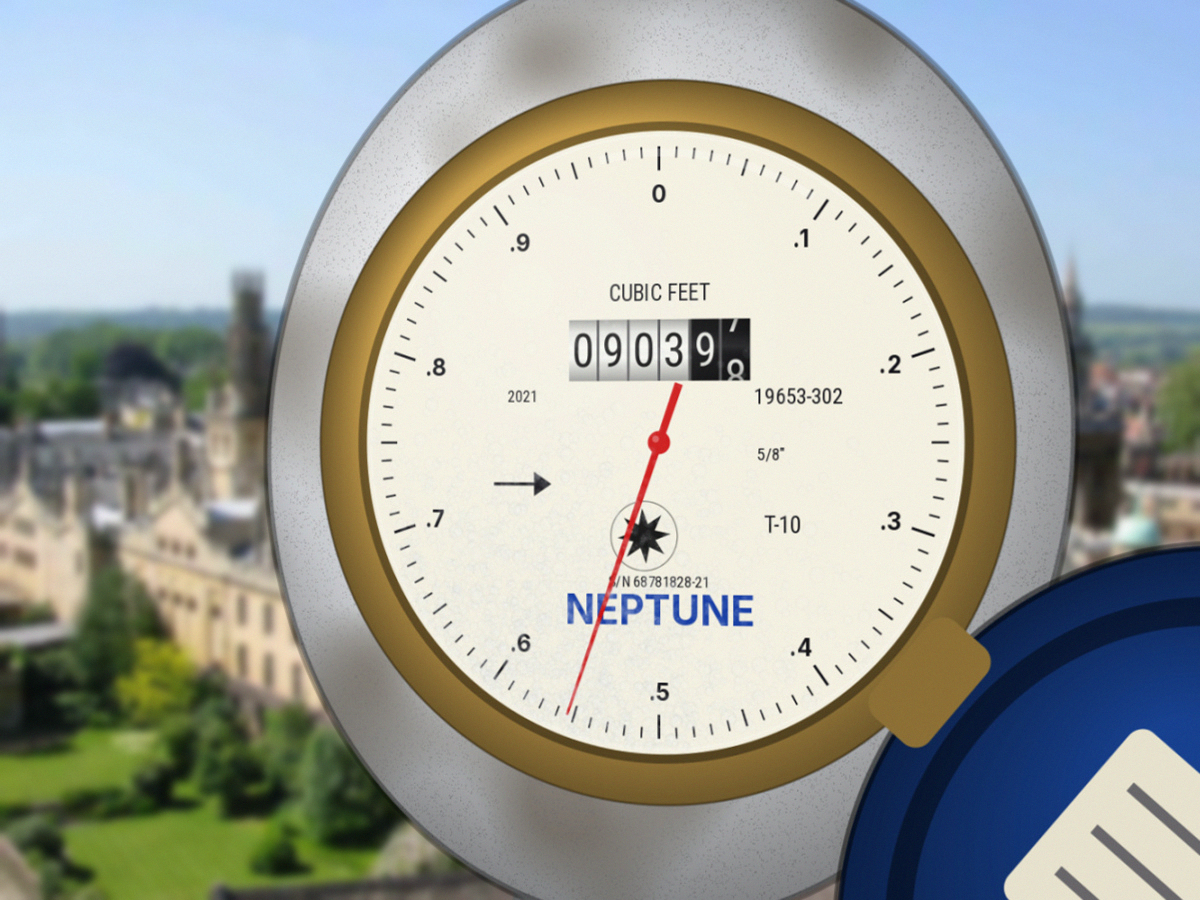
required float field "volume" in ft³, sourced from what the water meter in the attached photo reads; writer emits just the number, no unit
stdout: 90397.55
